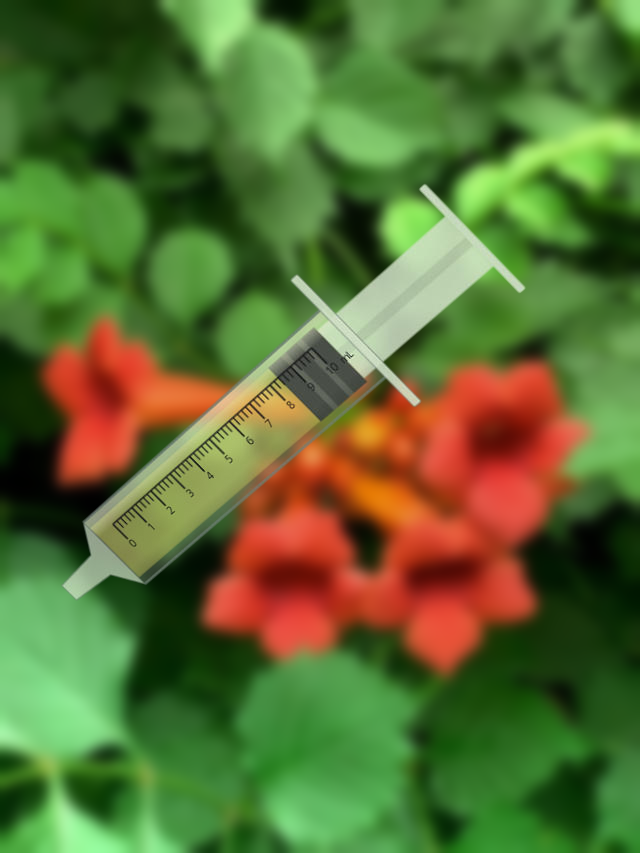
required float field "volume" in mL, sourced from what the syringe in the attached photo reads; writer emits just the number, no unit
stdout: 8.4
